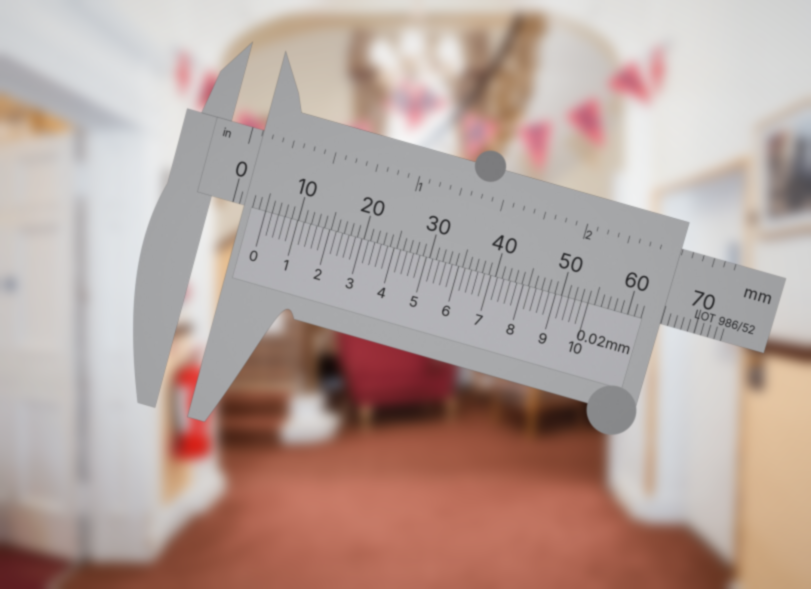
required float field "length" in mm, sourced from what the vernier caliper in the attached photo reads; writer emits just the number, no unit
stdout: 5.0
